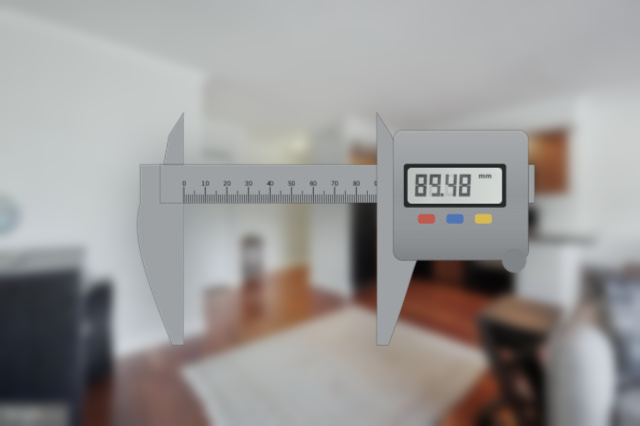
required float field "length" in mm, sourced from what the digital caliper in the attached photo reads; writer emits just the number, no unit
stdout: 89.48
